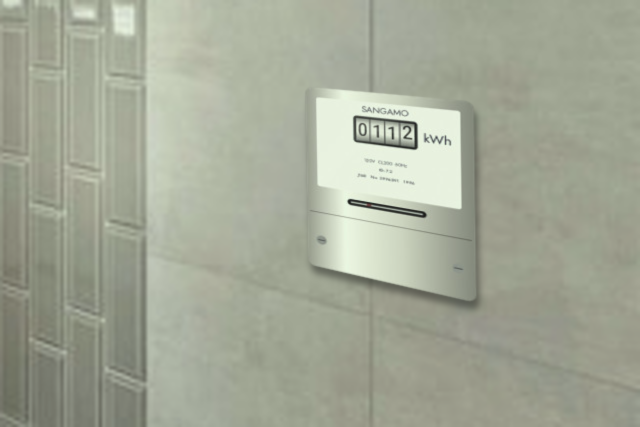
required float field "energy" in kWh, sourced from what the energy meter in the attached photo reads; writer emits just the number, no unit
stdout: 112
